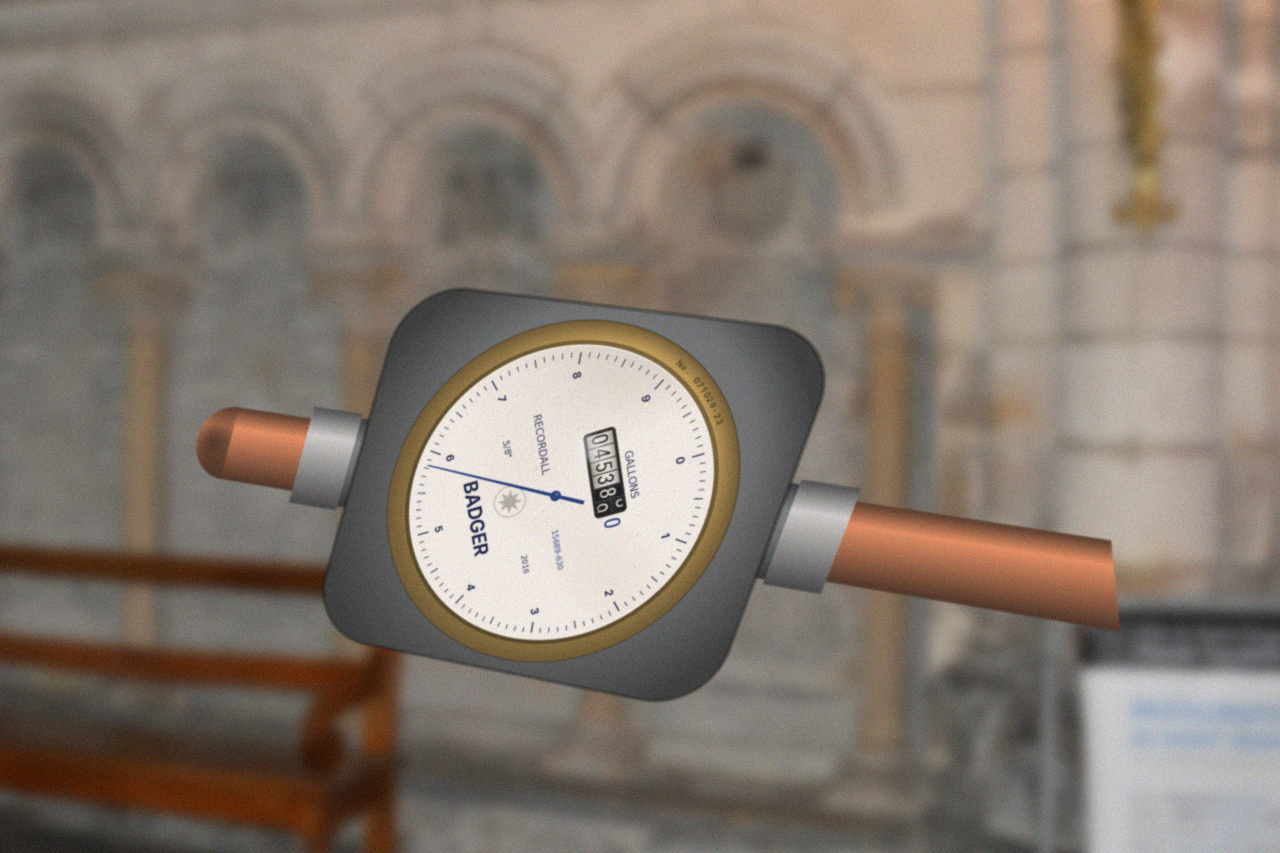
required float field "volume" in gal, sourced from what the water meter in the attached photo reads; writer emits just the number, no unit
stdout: 453885.8
